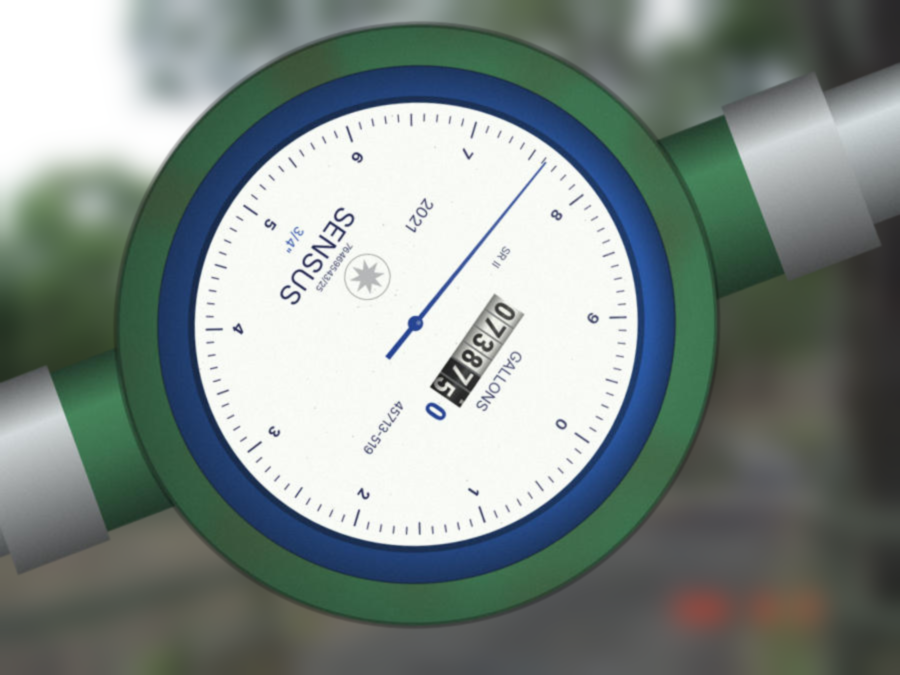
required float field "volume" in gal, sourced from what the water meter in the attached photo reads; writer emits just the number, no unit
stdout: 738747.6
